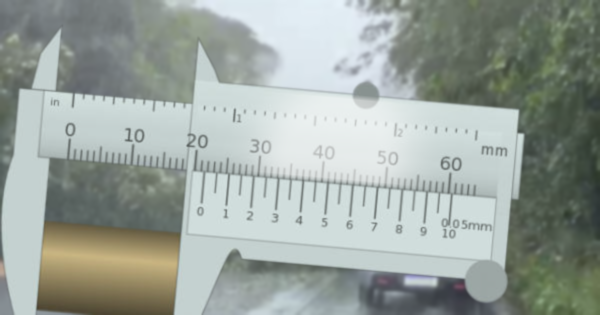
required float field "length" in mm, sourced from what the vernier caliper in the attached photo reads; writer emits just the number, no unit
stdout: 21.5
